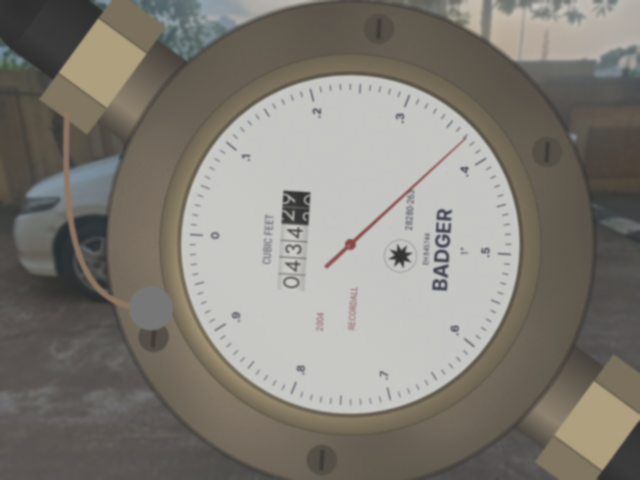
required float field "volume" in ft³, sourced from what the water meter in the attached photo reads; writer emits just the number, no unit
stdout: 43429.37
